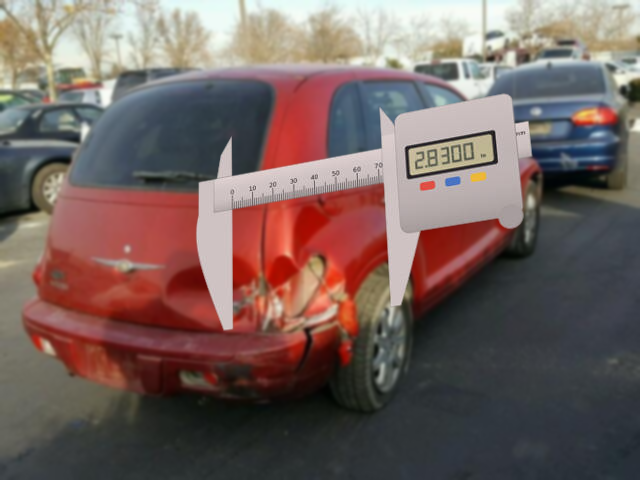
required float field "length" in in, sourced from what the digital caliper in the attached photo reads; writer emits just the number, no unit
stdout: 2.8300
